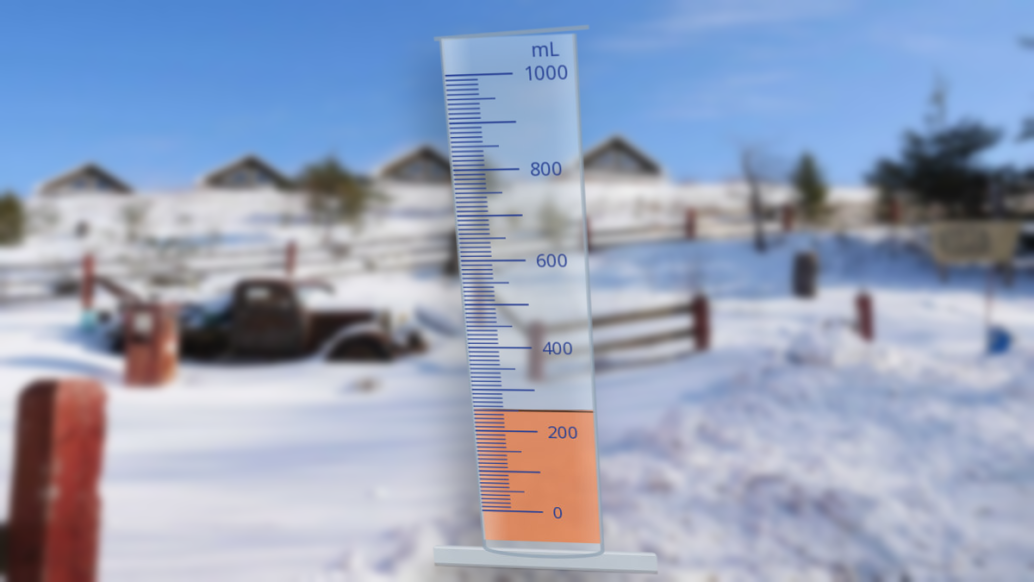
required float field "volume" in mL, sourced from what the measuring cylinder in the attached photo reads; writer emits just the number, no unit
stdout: 250
